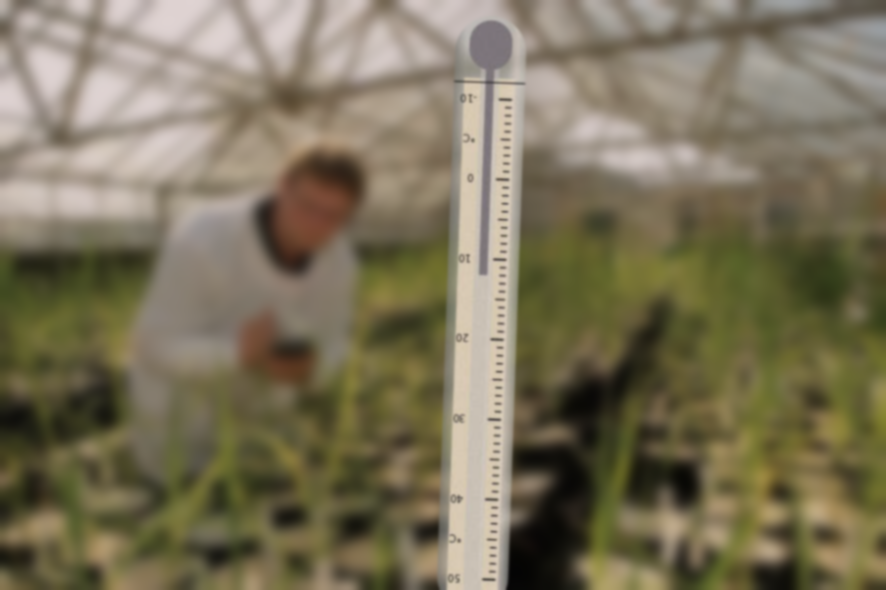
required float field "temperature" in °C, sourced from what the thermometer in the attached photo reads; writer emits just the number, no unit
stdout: 12
